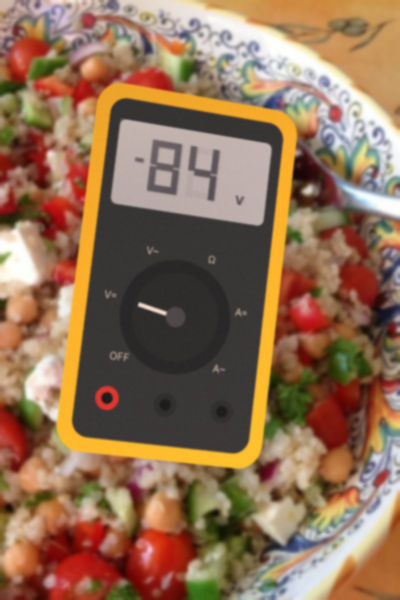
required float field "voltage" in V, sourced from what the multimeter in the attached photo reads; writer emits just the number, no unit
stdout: -84
